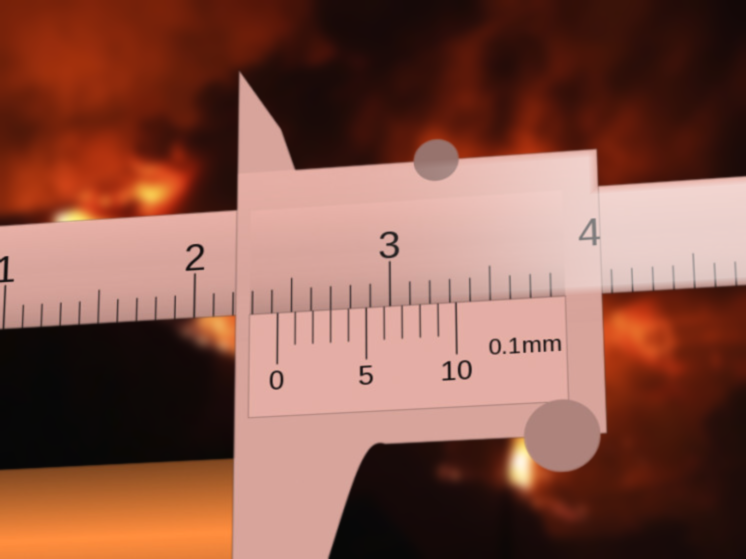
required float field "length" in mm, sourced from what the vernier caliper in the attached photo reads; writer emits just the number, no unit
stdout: 24.3
